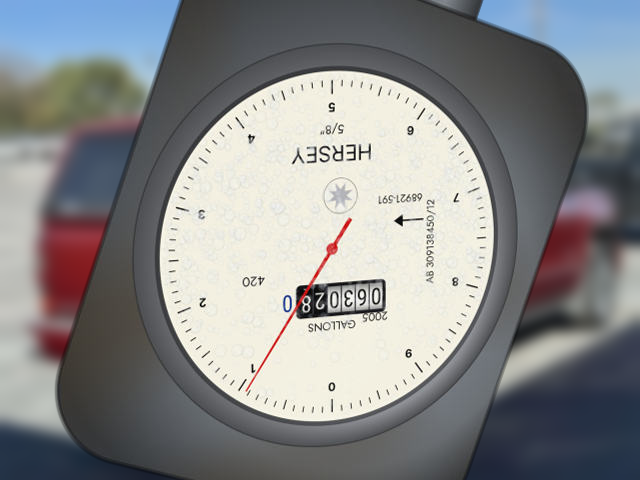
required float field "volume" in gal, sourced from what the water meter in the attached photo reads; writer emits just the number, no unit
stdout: 630280.9
